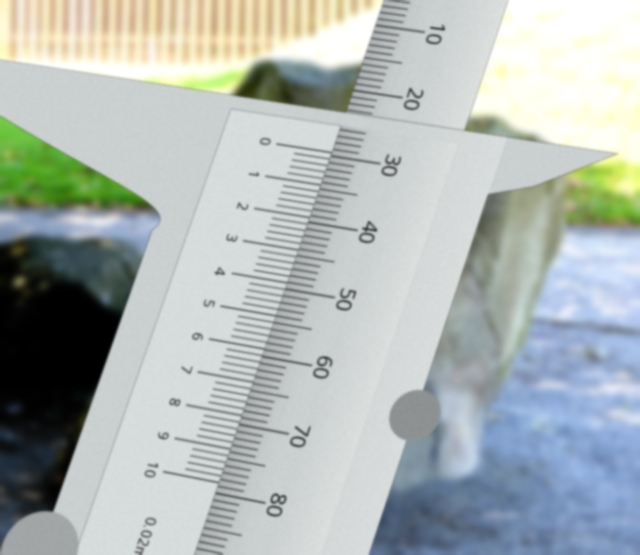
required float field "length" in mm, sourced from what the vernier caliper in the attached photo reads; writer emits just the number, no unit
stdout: 29.5
